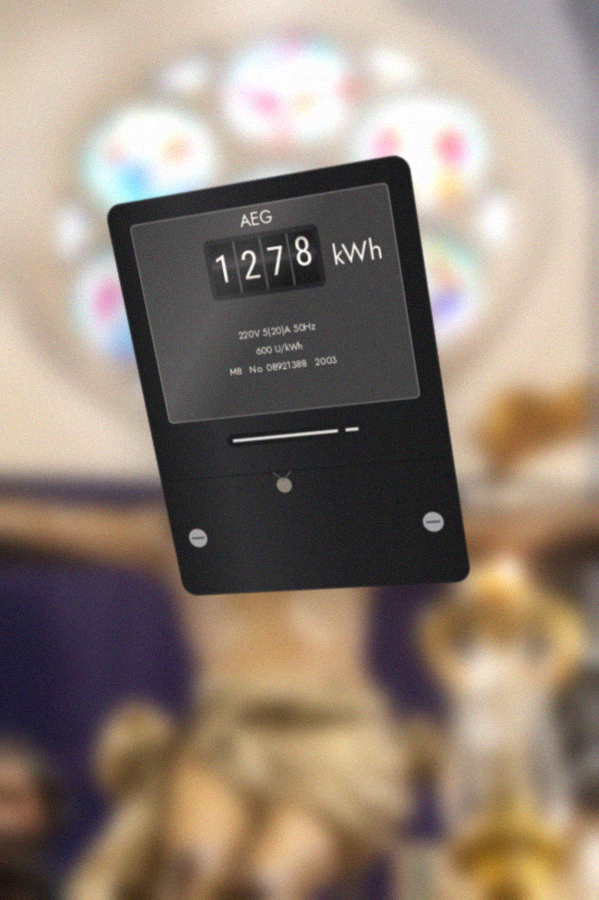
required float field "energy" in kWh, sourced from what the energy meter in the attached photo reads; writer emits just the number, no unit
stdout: 1278
